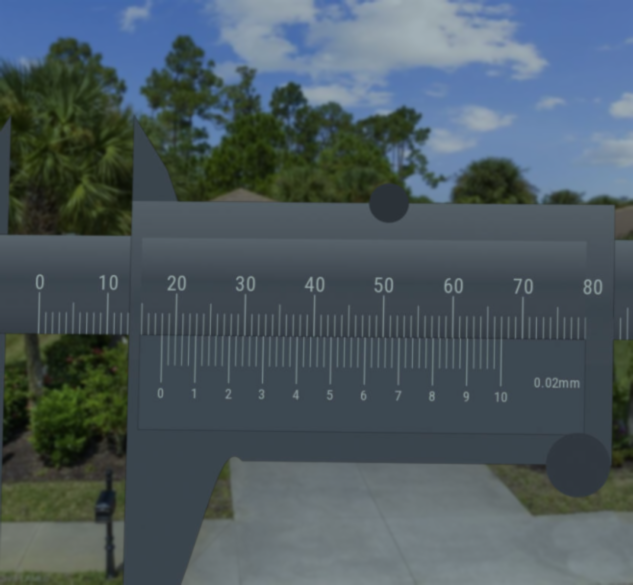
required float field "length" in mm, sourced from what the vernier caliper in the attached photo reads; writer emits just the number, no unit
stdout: 18.0
